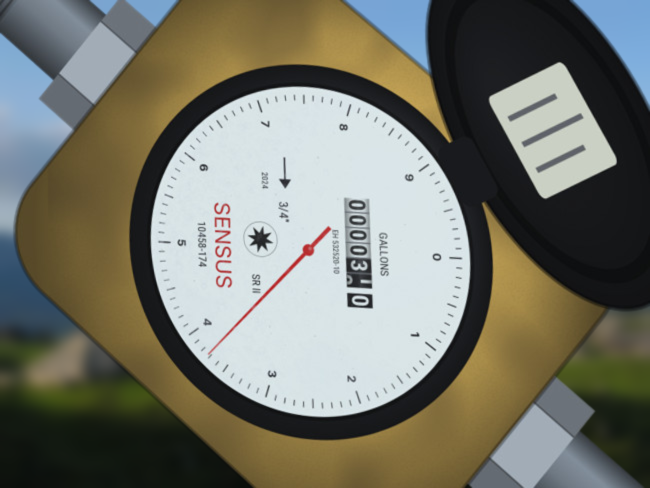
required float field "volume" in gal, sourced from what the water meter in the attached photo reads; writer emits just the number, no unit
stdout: 313.7
